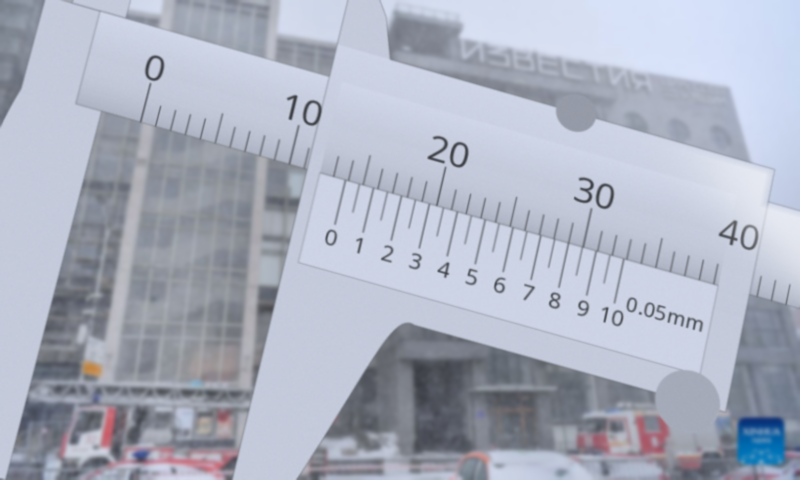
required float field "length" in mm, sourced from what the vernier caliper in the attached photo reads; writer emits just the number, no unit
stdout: 13.8
